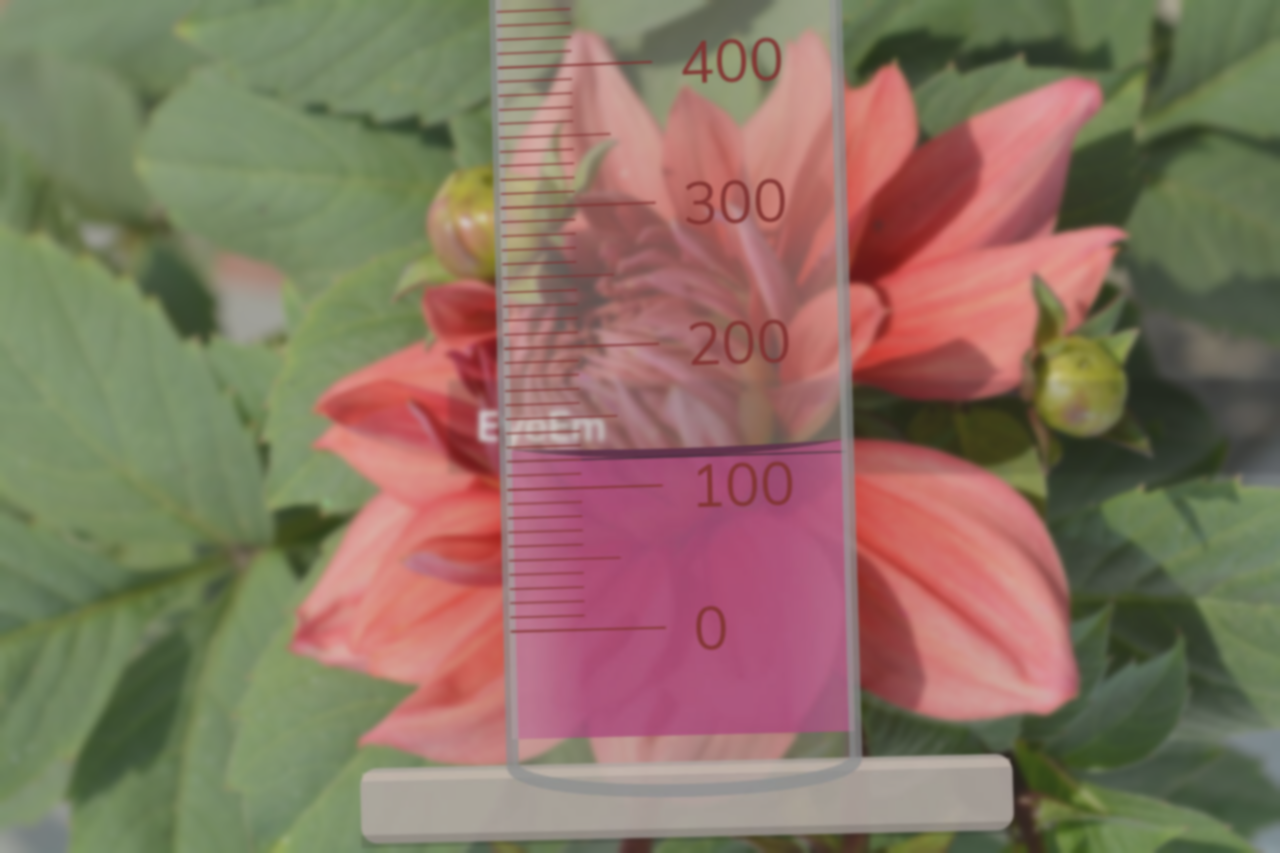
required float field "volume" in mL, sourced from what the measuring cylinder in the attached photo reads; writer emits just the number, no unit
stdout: 120
